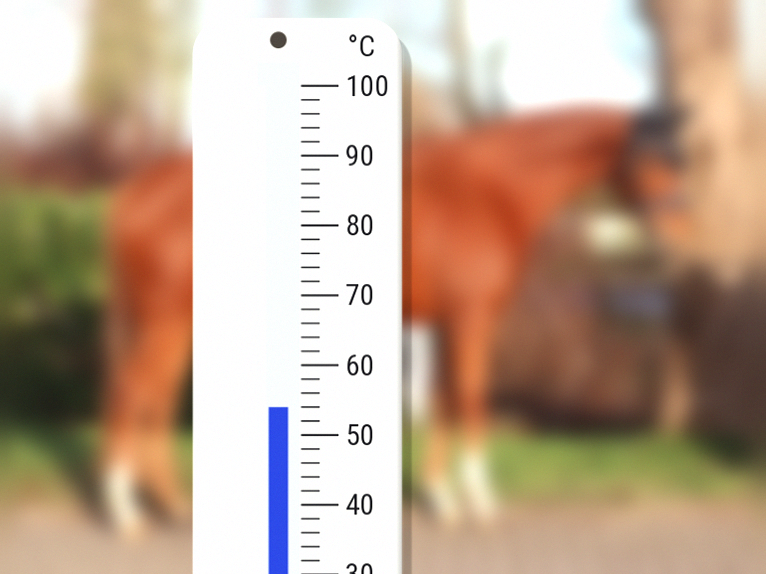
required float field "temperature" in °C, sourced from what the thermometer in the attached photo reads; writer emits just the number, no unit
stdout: 54
